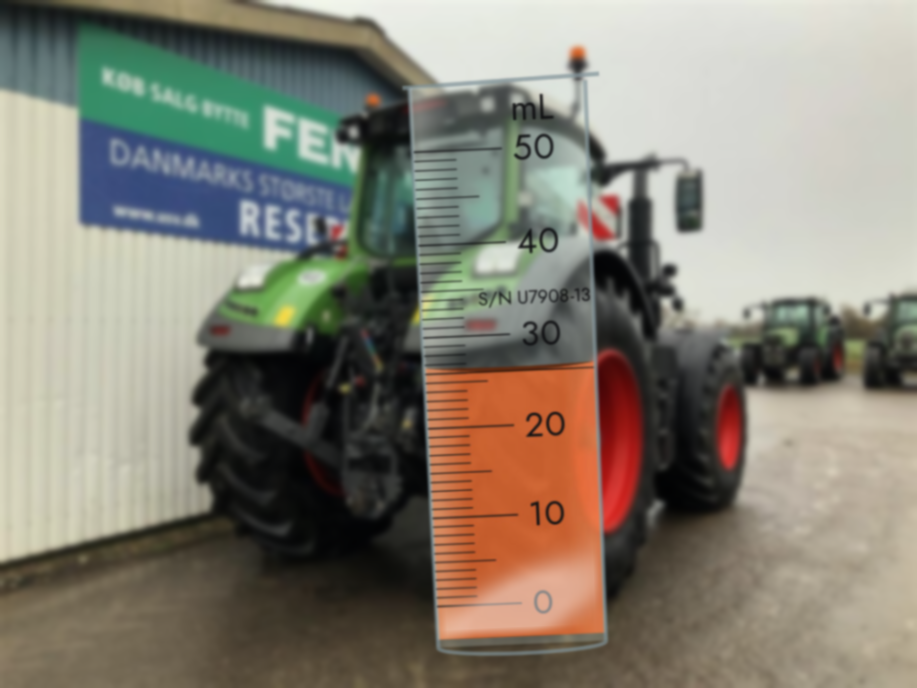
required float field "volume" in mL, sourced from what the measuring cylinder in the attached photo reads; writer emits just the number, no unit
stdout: 26
